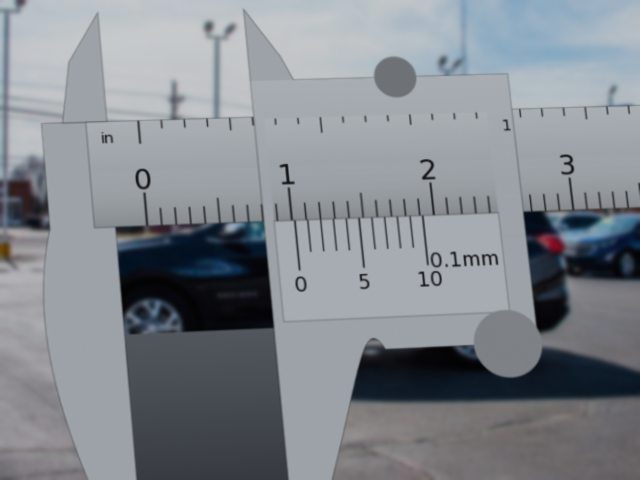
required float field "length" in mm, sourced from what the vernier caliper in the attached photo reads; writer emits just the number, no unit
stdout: 10.2
